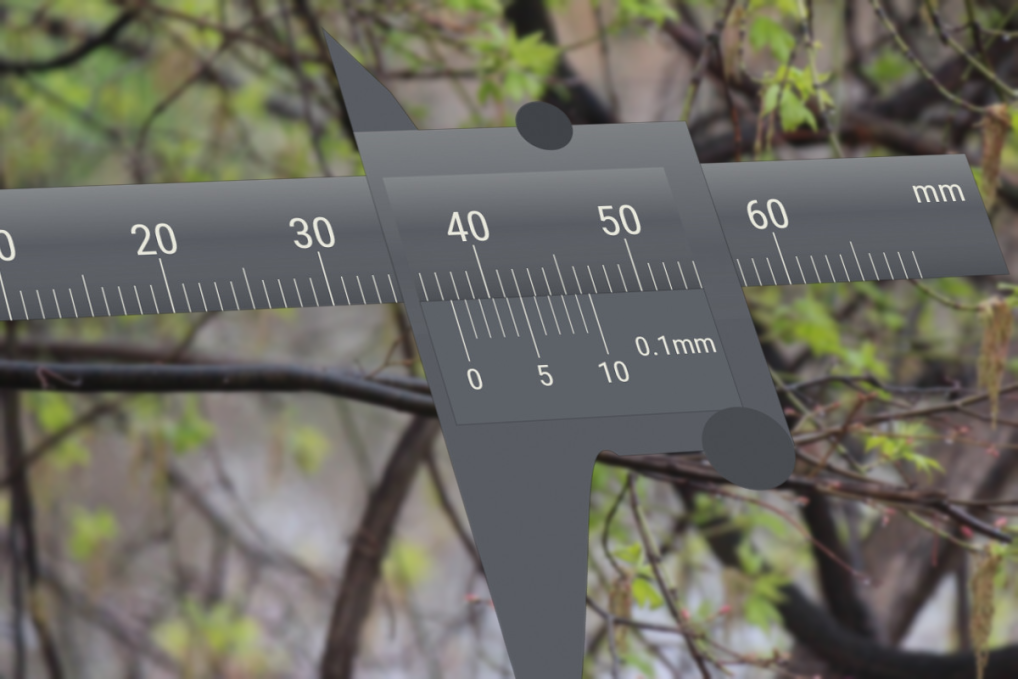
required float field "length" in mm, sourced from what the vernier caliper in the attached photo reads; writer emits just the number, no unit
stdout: 37.5
